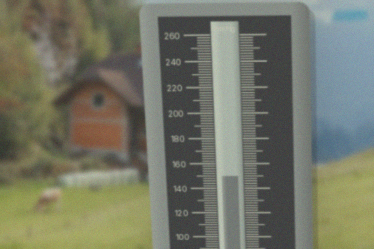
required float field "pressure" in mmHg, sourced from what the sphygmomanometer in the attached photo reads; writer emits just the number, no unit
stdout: 150
